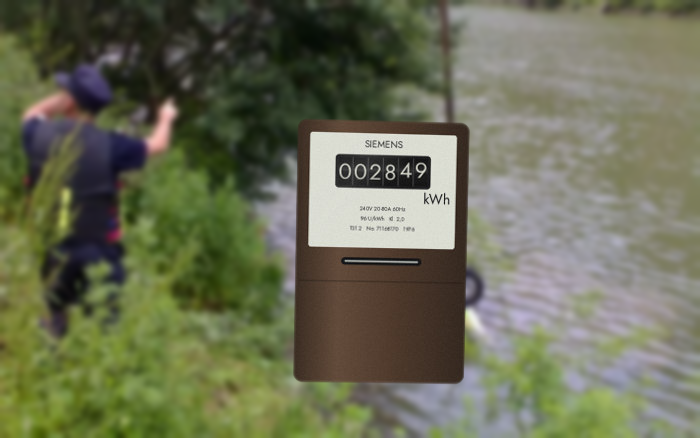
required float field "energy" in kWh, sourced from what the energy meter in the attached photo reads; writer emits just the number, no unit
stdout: 2849
